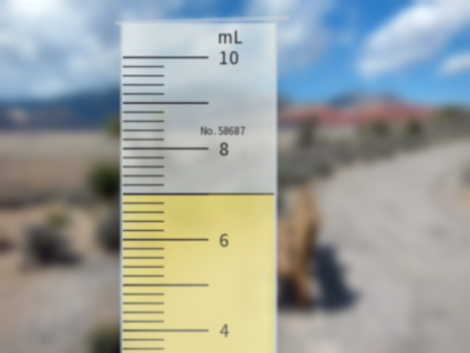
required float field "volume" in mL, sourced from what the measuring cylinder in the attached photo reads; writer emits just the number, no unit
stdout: 7
